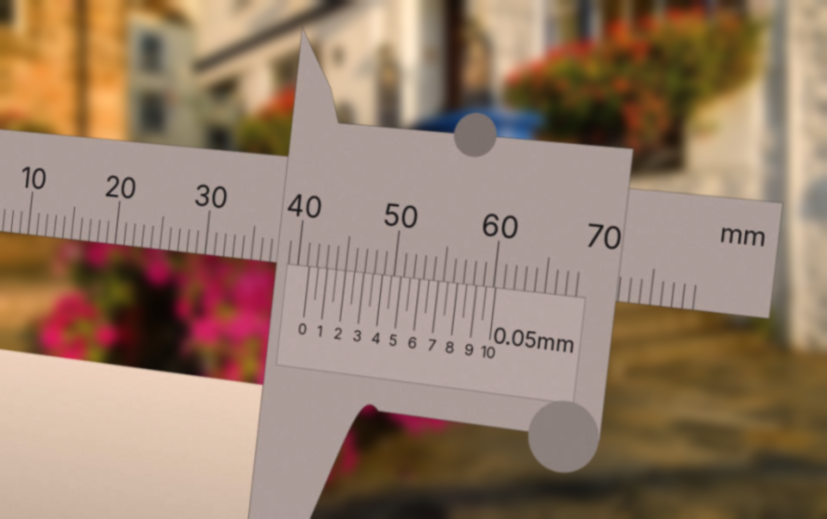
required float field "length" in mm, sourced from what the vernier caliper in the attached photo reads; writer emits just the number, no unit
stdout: 41.2
